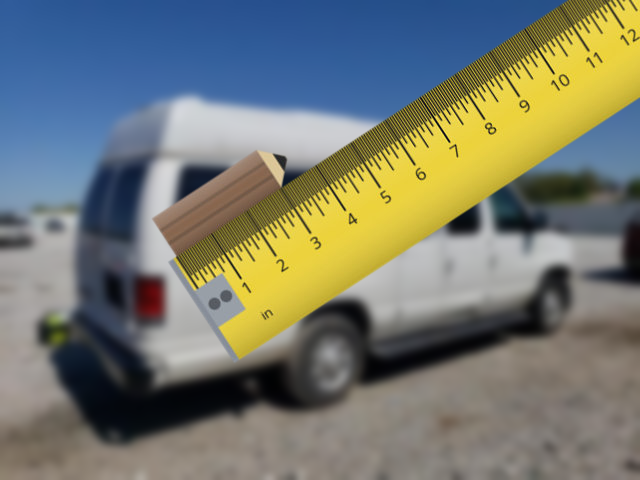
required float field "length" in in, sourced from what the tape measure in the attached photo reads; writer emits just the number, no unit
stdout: 3.5
